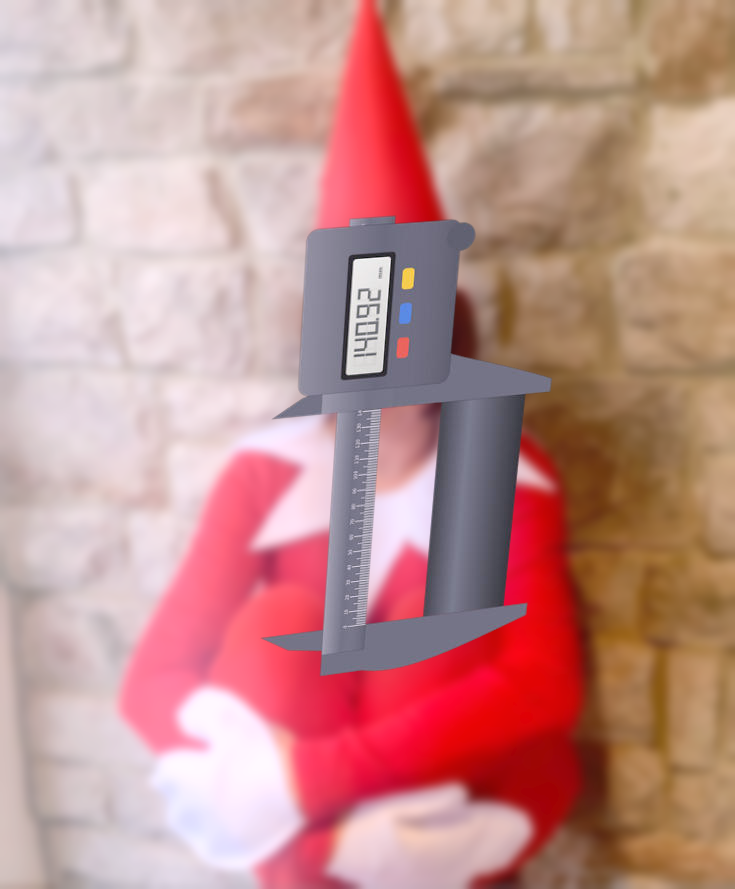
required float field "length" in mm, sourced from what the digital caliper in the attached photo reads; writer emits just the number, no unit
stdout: 140.92
